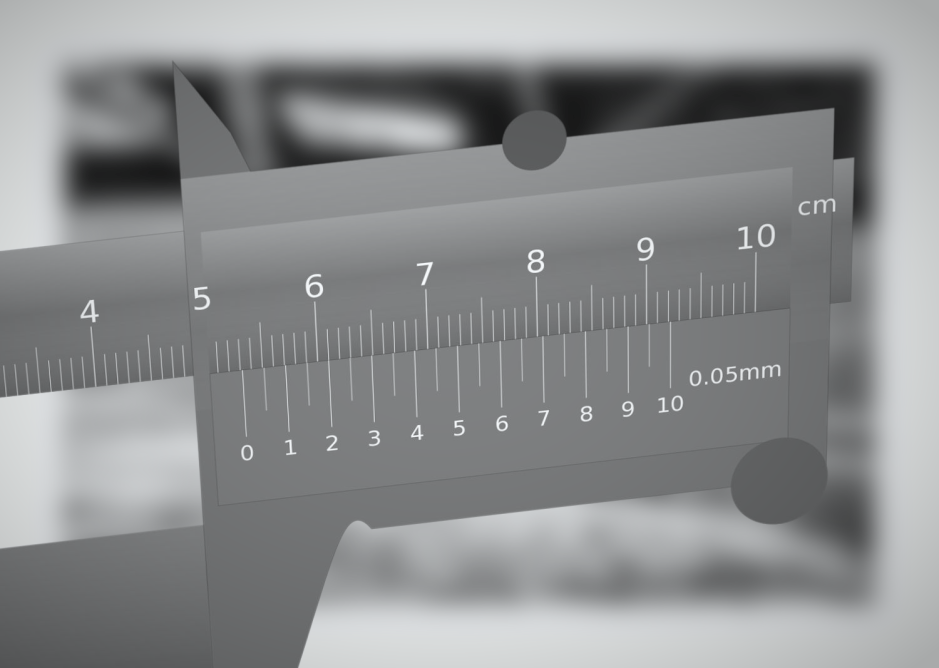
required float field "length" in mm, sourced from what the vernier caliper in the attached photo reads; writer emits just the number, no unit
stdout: 53.2
